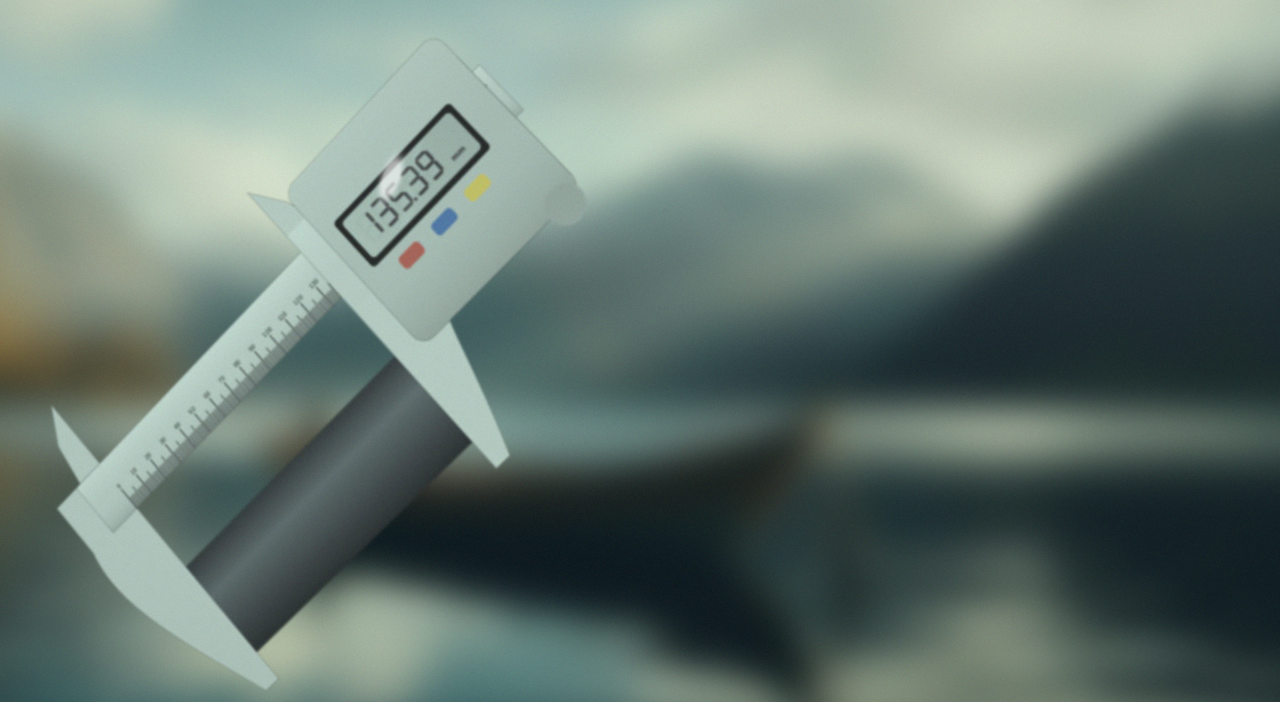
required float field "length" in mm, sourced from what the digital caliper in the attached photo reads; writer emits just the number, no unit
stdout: 135.39
